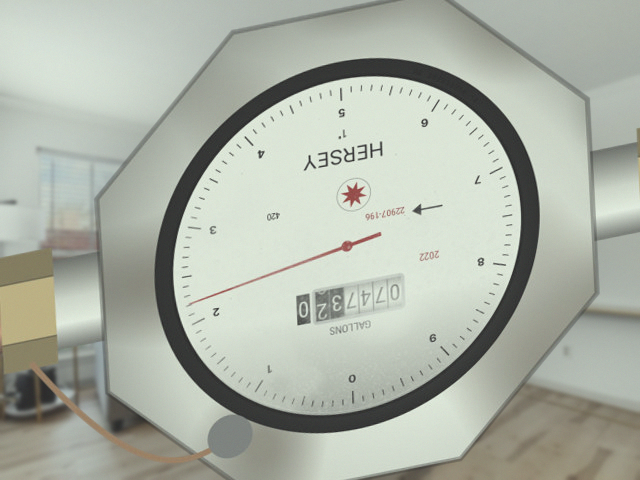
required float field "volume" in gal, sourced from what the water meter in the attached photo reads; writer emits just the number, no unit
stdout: 747322.2
